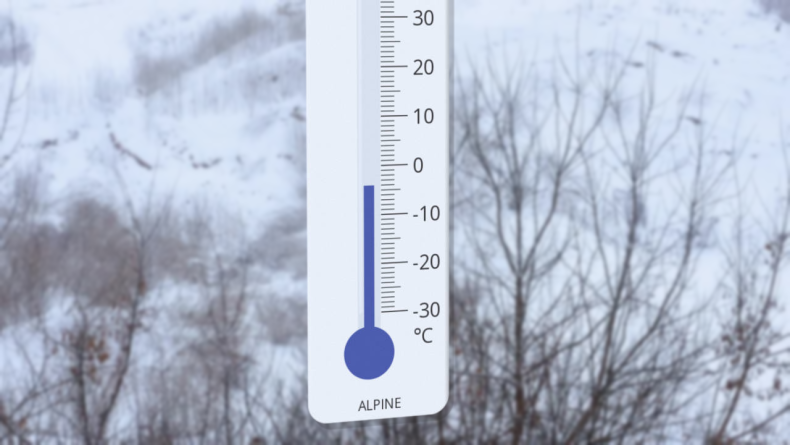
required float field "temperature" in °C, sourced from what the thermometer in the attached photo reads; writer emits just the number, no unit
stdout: -4
